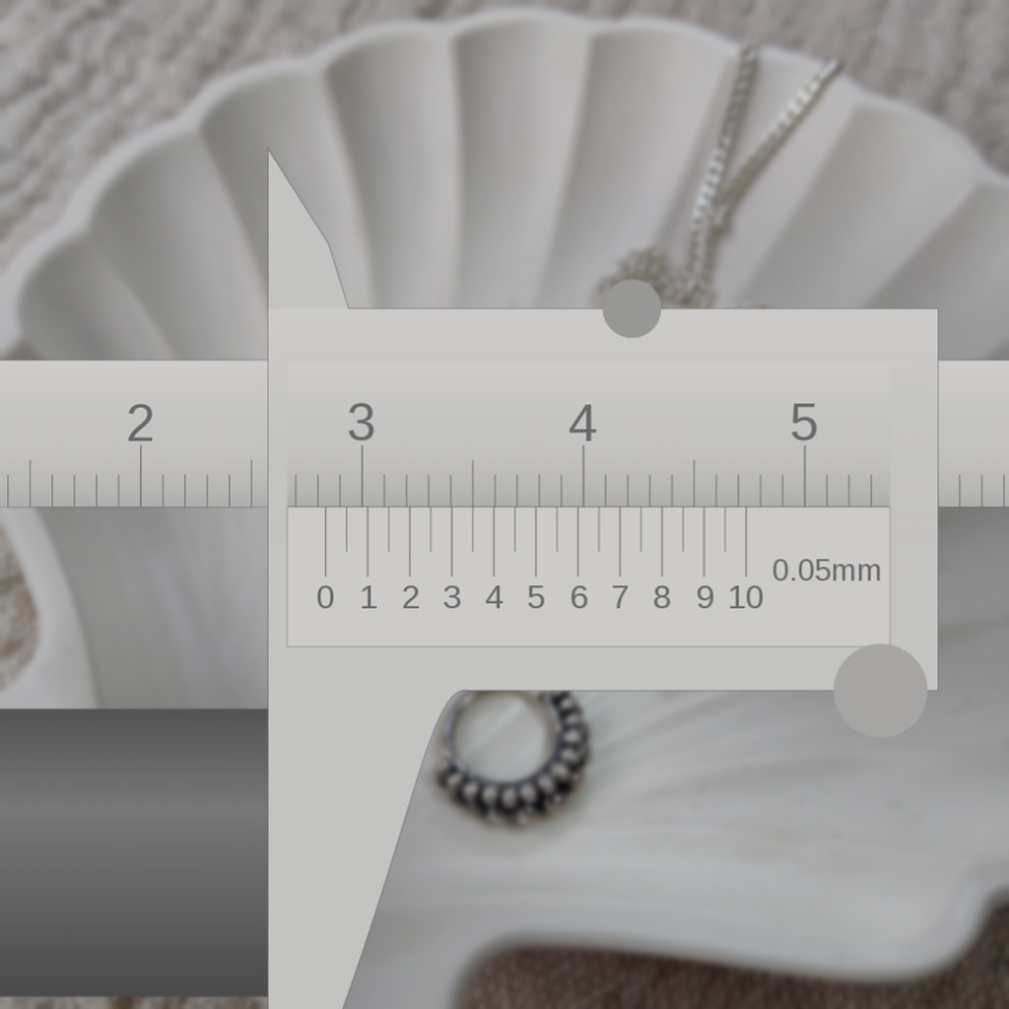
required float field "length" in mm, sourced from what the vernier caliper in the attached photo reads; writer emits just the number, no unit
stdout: 28.35
